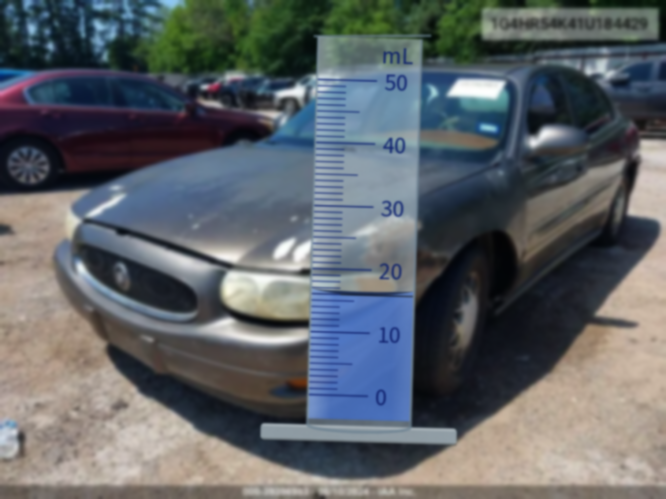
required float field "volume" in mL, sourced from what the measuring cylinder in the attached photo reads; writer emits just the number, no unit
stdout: 16
